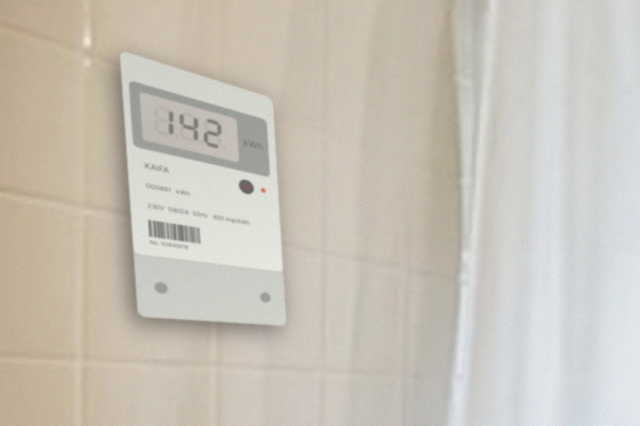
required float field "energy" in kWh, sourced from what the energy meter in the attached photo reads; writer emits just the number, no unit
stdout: 142
